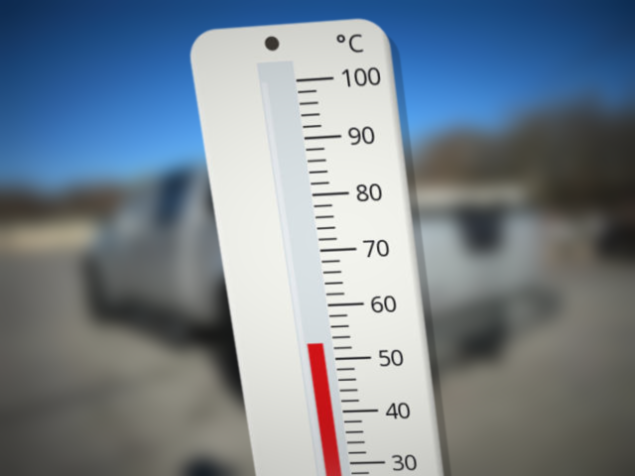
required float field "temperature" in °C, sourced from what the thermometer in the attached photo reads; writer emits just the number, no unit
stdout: 53
